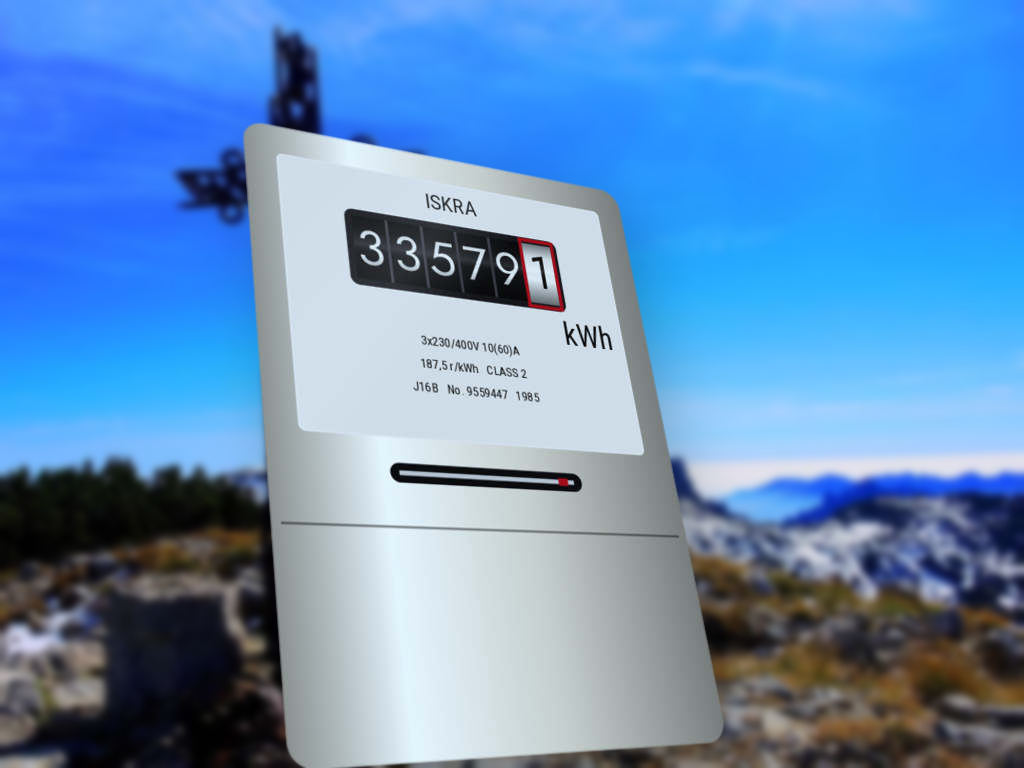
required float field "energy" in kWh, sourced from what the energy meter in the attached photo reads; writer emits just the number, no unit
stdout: 33579.1
